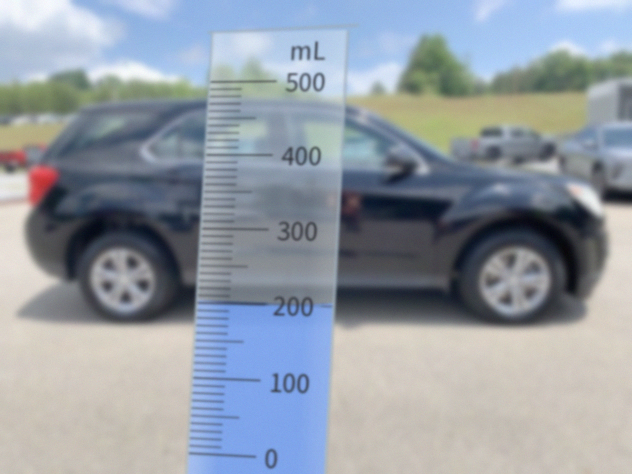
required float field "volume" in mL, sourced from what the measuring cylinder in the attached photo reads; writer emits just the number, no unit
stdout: 200
